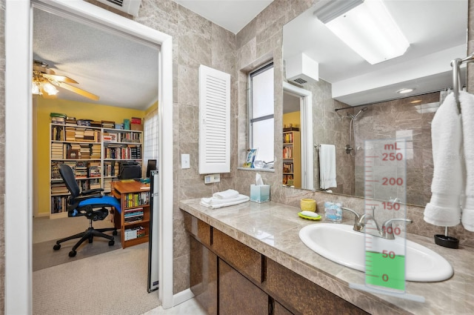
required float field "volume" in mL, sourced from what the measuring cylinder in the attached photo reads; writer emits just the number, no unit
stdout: 50
